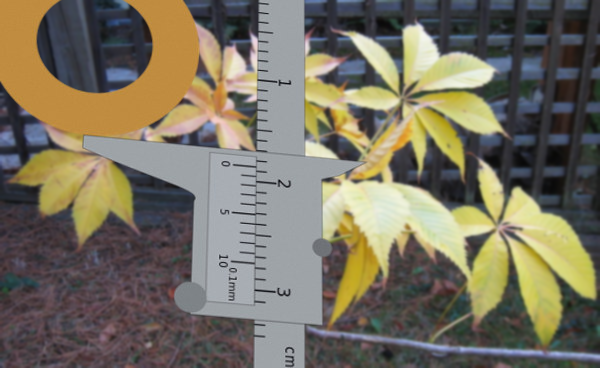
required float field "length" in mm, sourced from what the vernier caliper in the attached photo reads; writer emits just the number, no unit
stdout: 18.6
